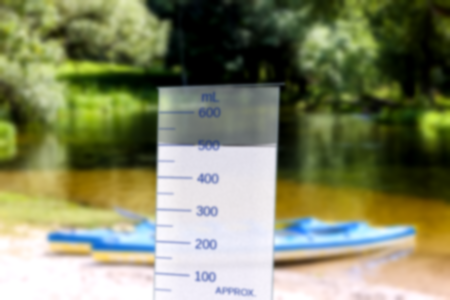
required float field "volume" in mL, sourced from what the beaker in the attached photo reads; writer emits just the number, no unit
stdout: 500
